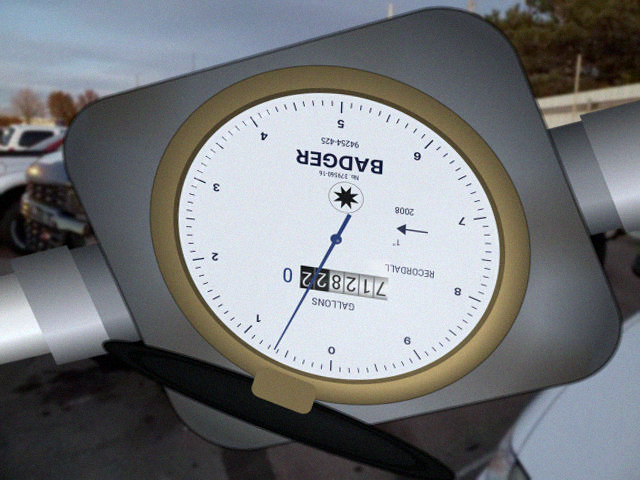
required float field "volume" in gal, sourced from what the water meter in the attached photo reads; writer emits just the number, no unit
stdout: 7128220.6
